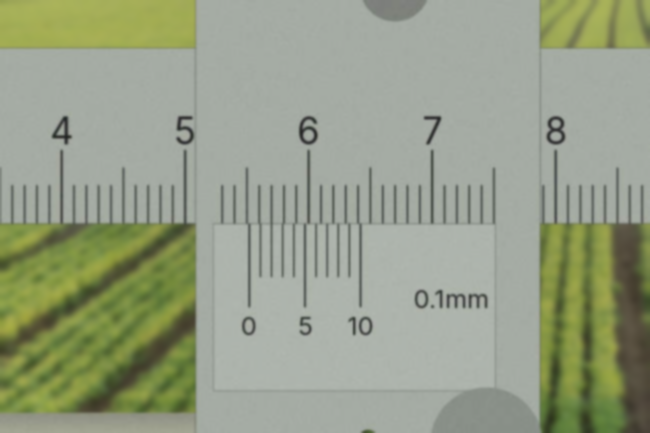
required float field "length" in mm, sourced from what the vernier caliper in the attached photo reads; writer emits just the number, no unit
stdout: 55.2
